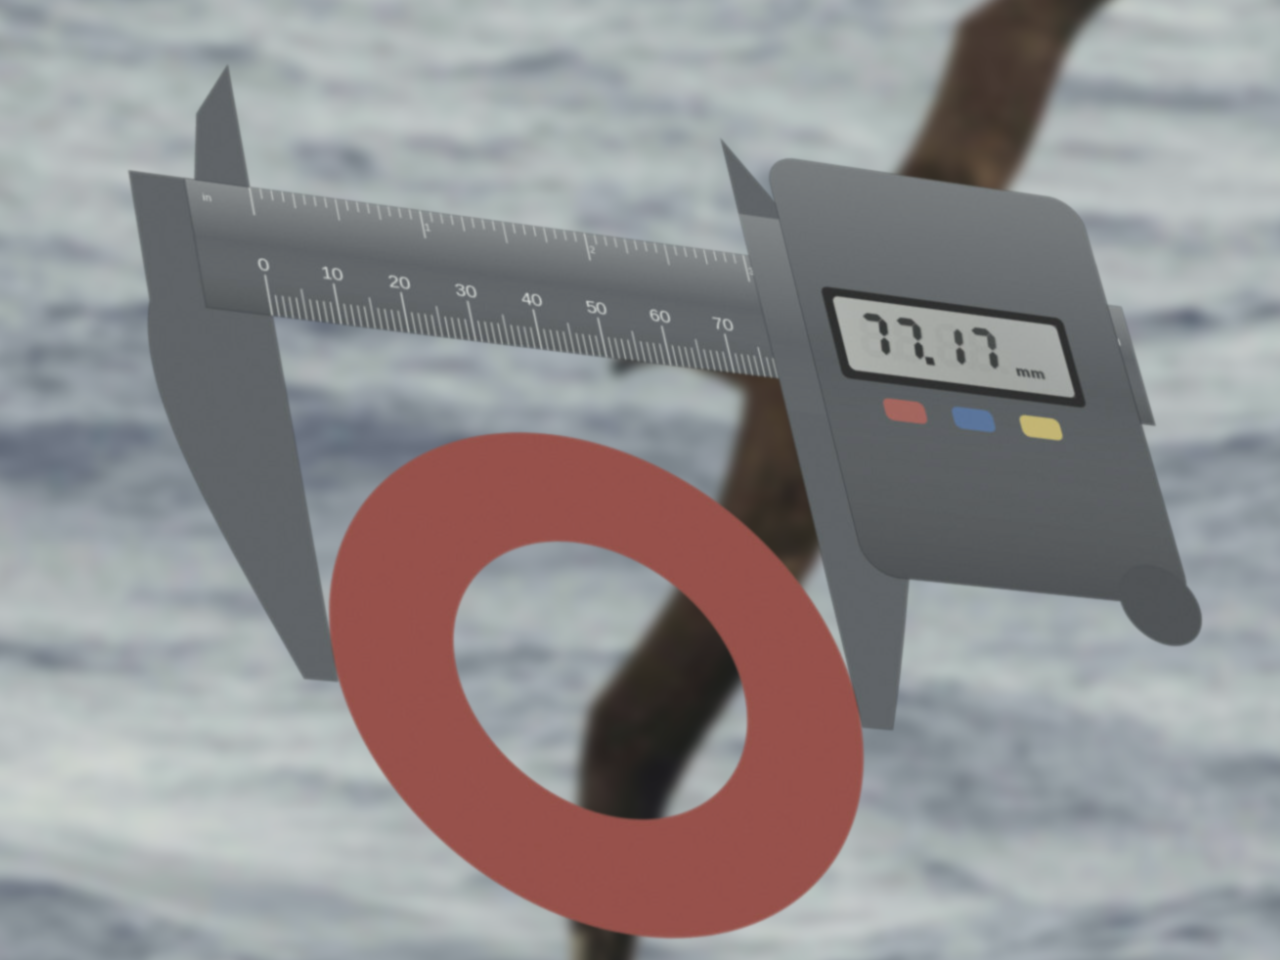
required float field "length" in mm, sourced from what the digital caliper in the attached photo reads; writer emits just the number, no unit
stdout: 77.17
